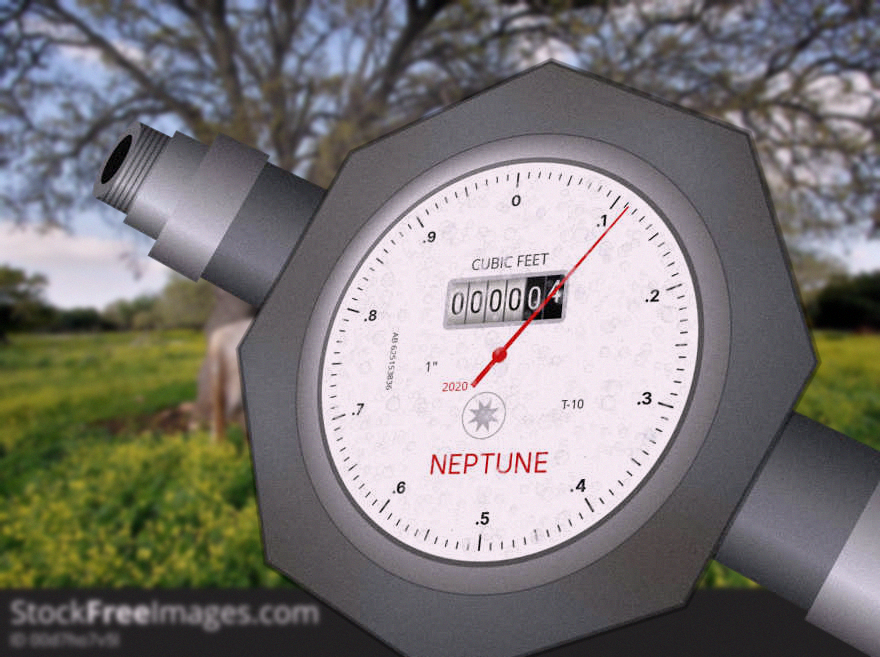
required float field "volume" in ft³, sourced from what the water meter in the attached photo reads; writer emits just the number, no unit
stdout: 4.11
